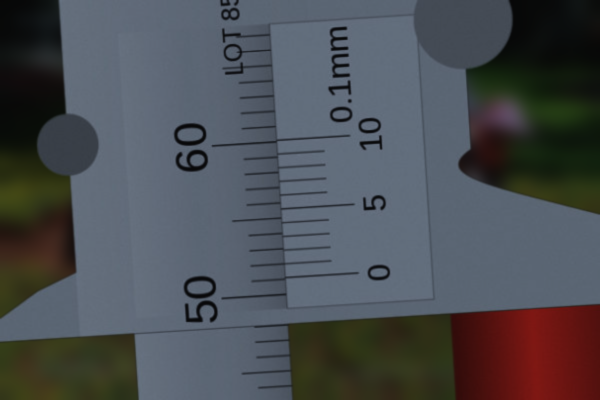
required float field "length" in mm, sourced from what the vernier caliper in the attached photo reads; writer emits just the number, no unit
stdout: 51.1
